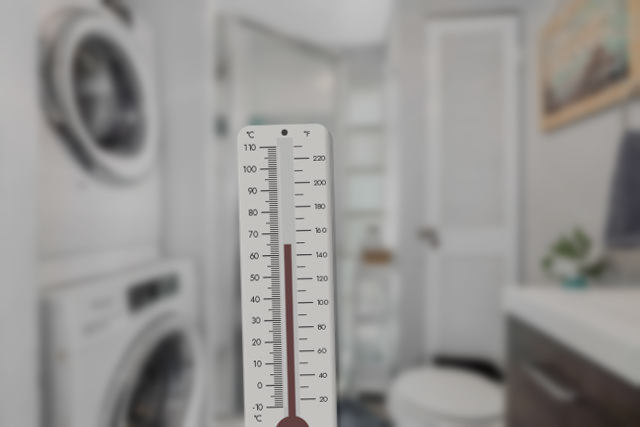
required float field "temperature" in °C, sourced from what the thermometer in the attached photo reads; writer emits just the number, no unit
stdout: 65
